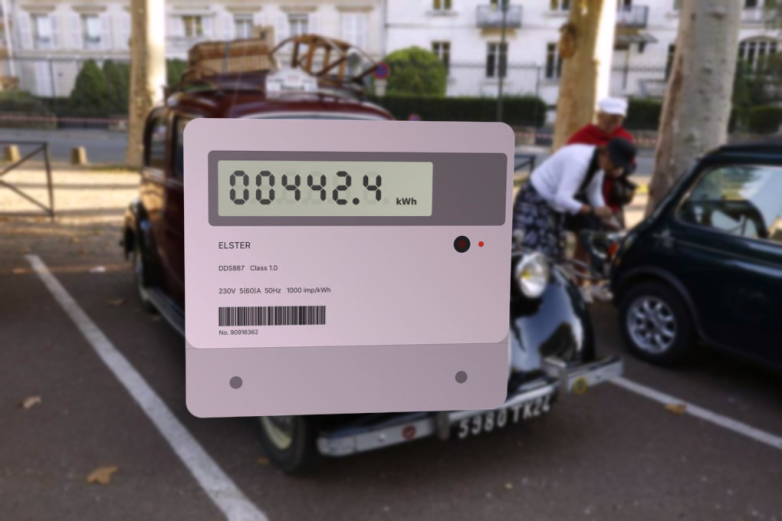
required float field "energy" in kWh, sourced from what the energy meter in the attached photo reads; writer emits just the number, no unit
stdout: 442.4
